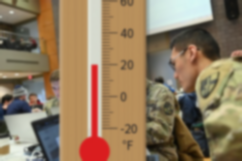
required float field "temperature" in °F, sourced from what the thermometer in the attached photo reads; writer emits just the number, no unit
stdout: 20
